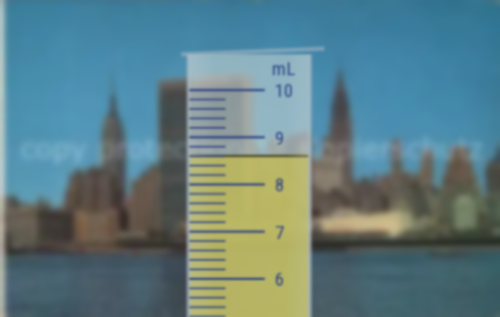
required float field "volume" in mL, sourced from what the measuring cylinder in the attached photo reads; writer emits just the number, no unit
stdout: 8.6
